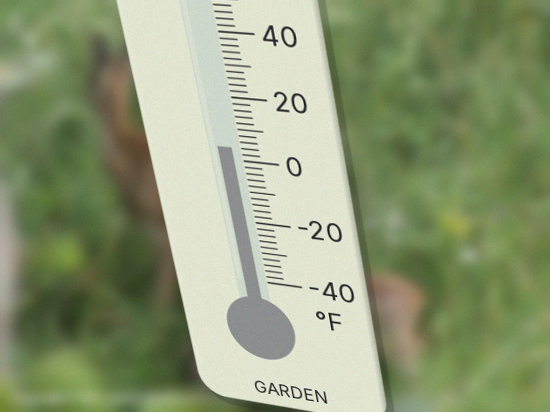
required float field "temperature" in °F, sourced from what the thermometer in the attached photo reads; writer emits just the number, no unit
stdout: 4
